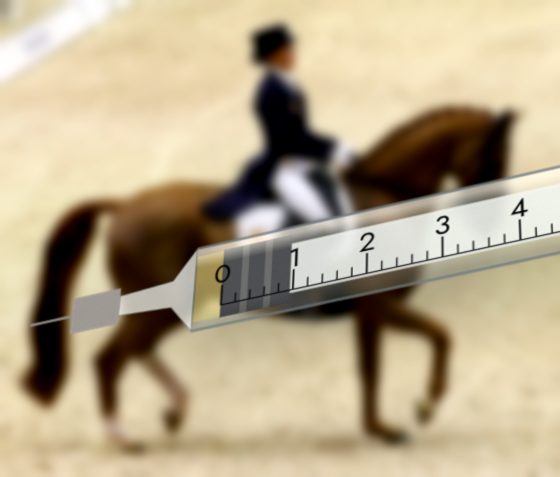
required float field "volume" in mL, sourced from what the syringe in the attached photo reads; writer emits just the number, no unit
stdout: 0
